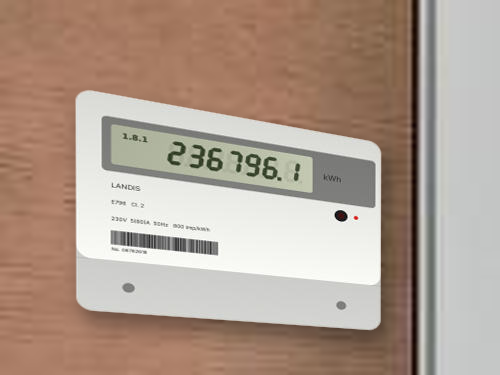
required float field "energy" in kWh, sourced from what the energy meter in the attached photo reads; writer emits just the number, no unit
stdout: 236796.1
